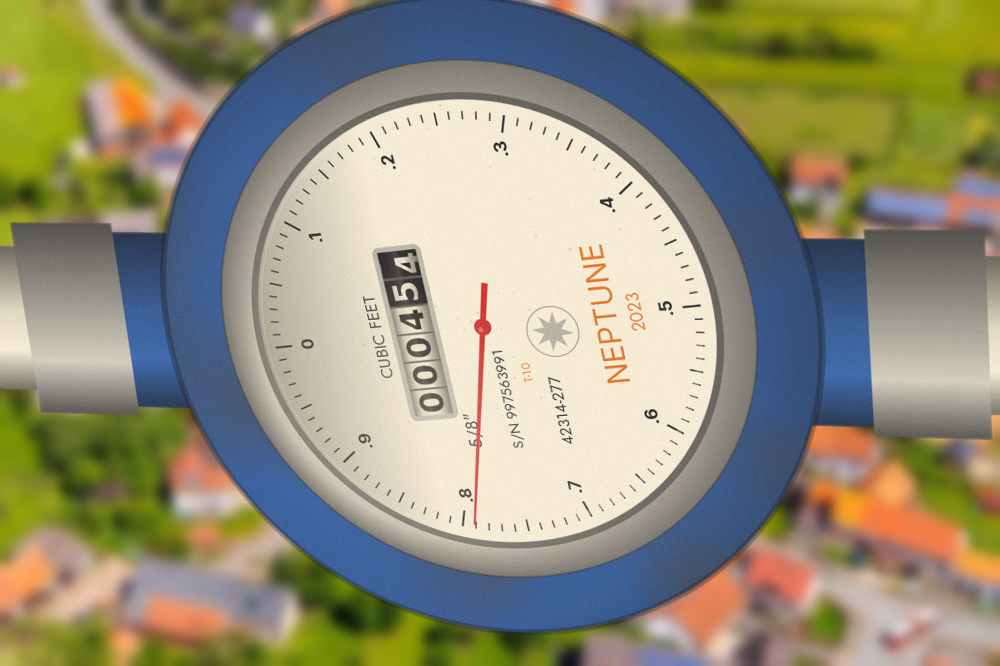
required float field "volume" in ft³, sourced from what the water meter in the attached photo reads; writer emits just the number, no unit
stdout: 453.79
